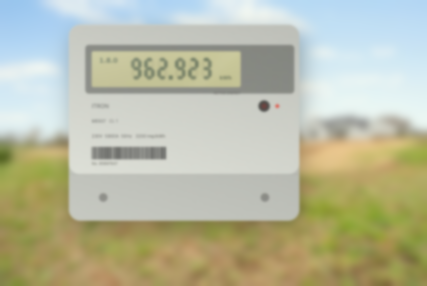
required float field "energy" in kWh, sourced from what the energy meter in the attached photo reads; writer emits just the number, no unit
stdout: 962.923
